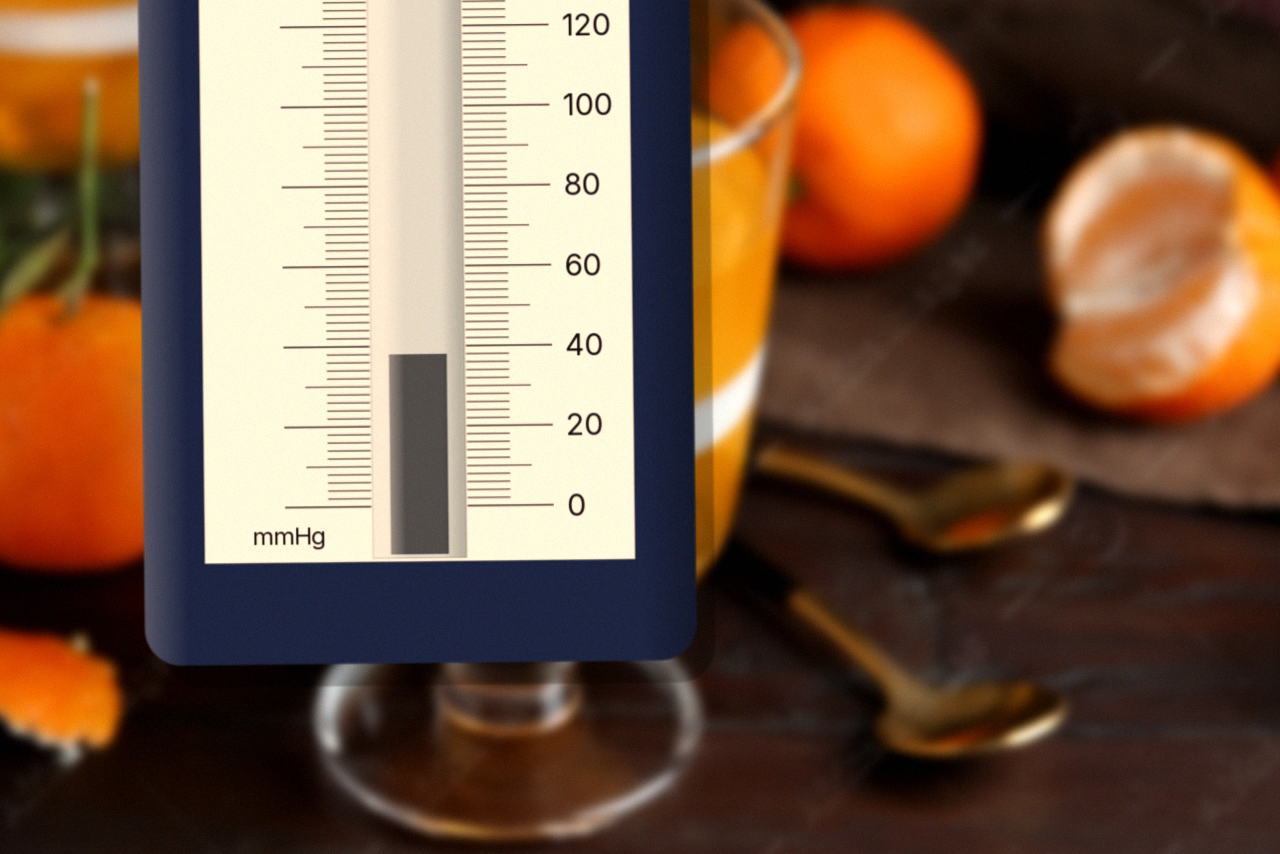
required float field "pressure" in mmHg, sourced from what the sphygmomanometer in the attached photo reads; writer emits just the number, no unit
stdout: 38
